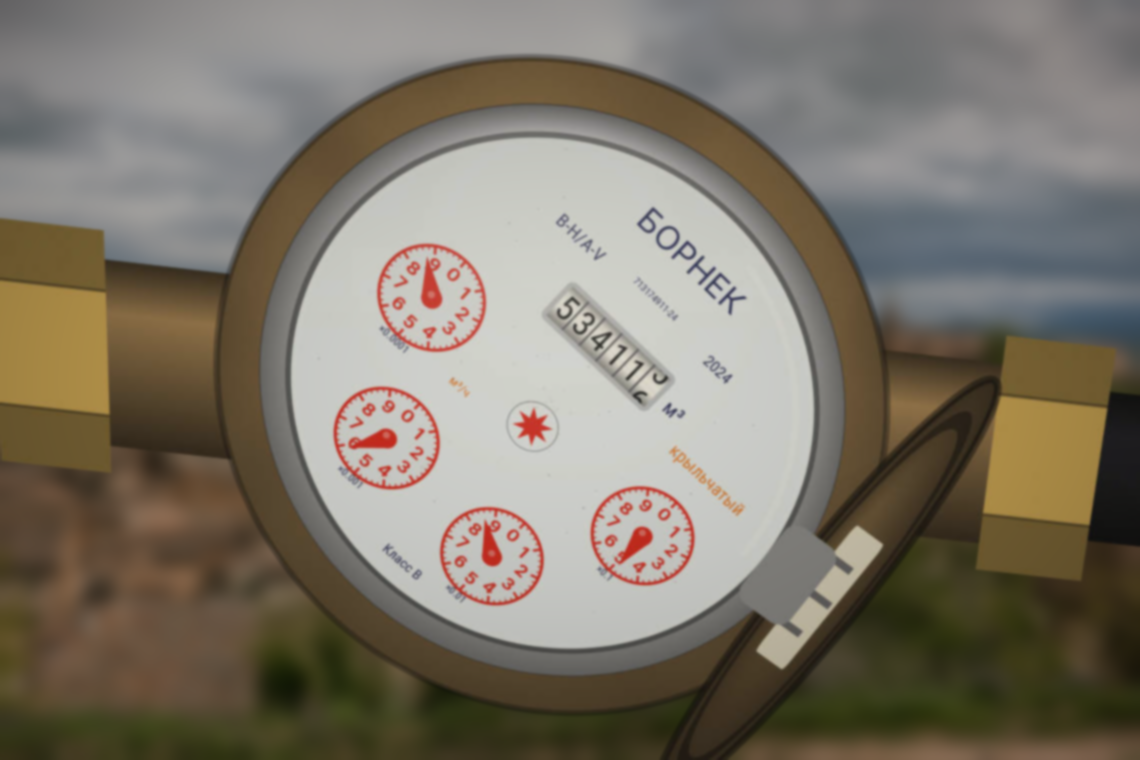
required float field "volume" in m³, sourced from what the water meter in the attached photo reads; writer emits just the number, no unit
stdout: 534115.4858
